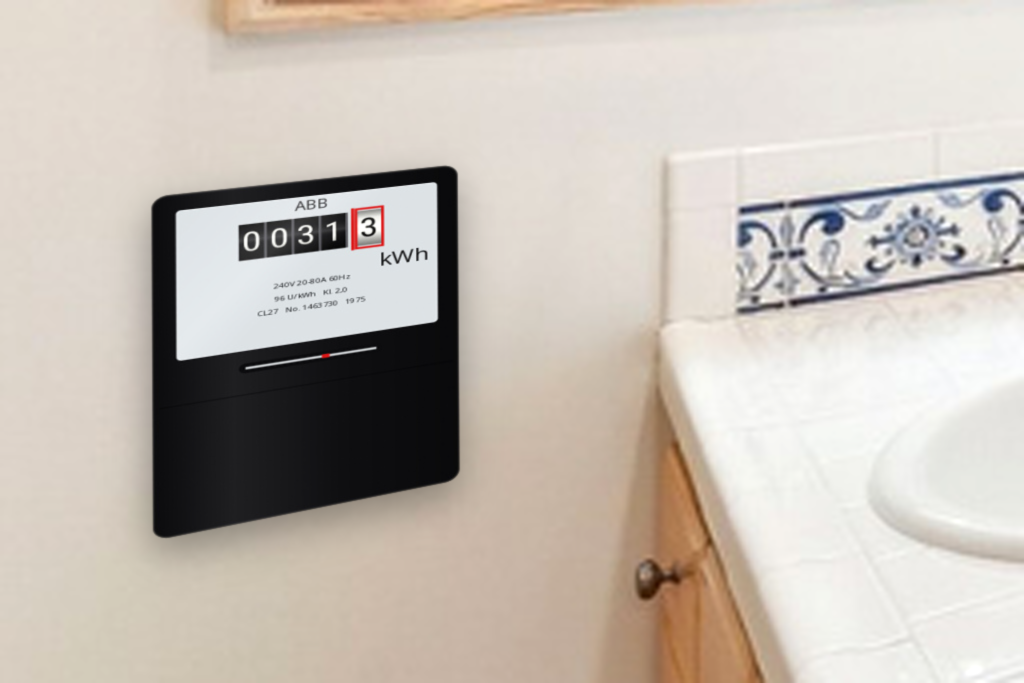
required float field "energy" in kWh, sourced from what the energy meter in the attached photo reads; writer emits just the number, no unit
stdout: 31.3
